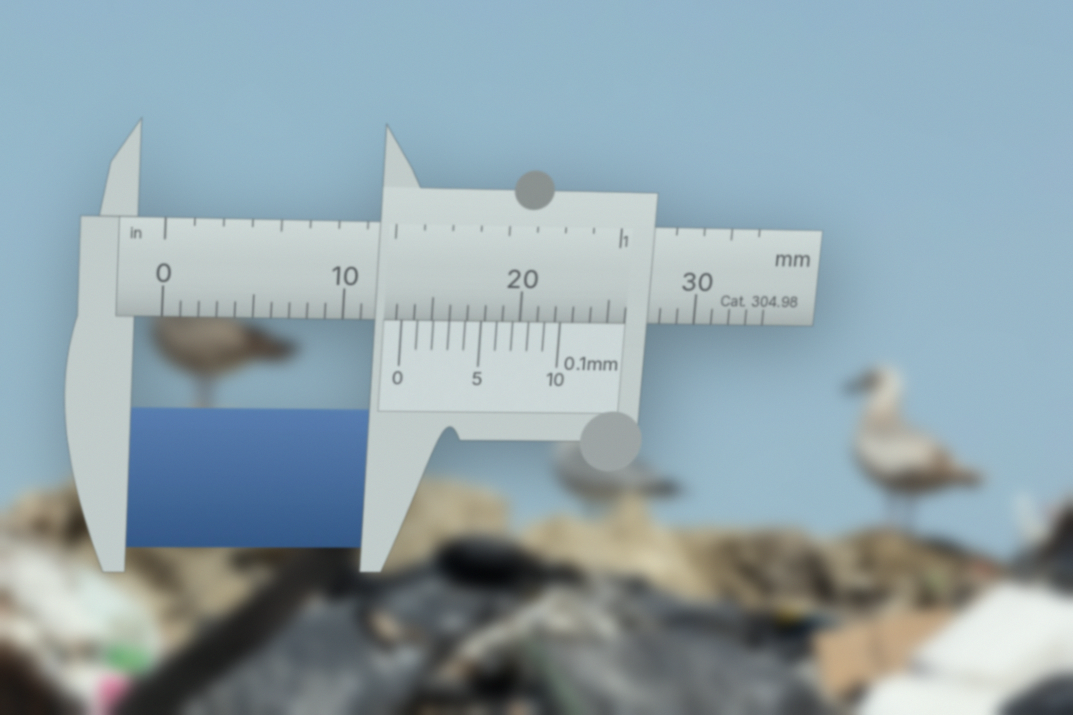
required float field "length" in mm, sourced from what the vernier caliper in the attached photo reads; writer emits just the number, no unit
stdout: 13.3
